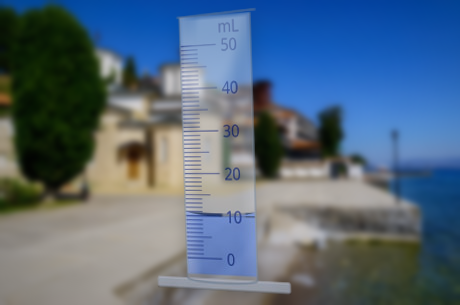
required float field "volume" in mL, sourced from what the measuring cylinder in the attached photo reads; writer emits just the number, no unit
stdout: 10
